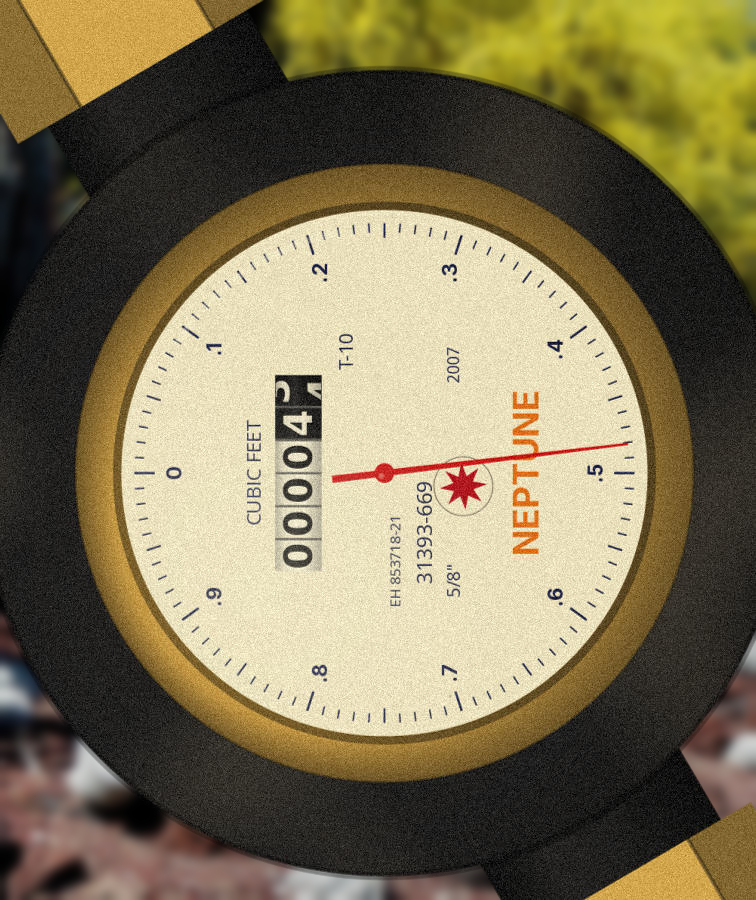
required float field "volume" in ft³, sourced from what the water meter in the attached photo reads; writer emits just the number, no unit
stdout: 43.48
